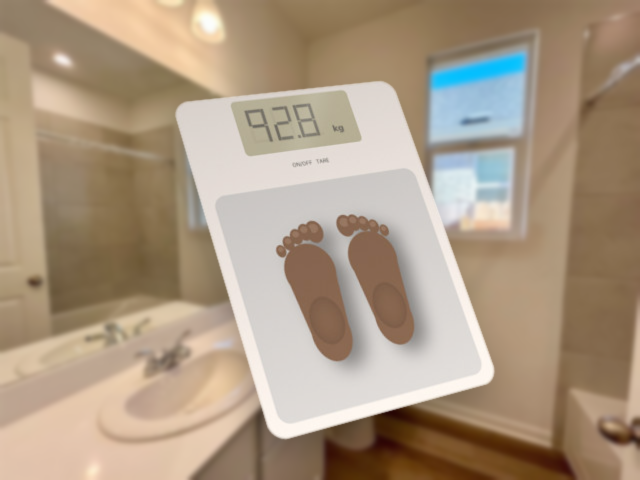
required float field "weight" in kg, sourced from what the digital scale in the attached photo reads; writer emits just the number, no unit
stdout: 92.8
